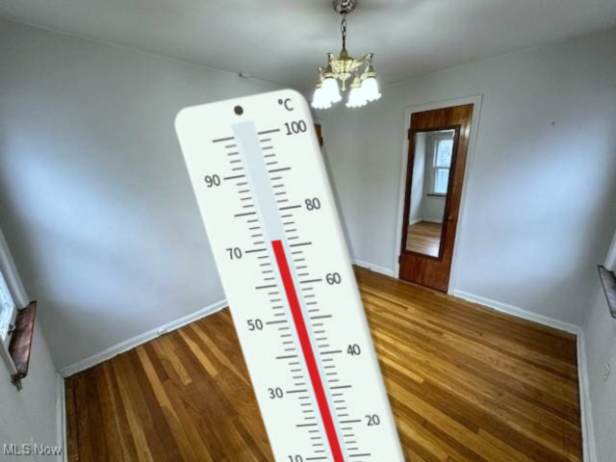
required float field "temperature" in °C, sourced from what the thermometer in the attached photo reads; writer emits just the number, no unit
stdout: 72
